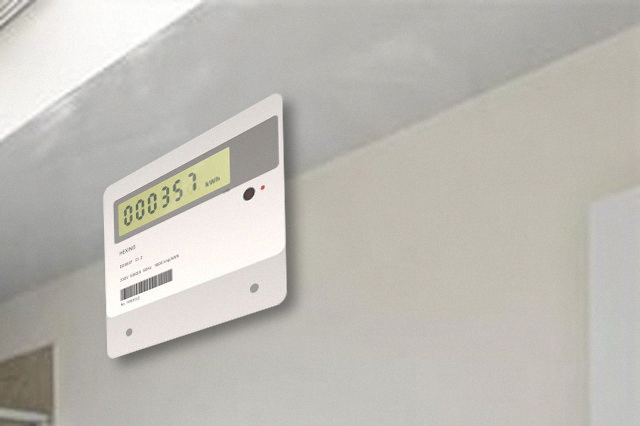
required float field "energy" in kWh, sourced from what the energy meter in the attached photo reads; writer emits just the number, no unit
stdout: 357
